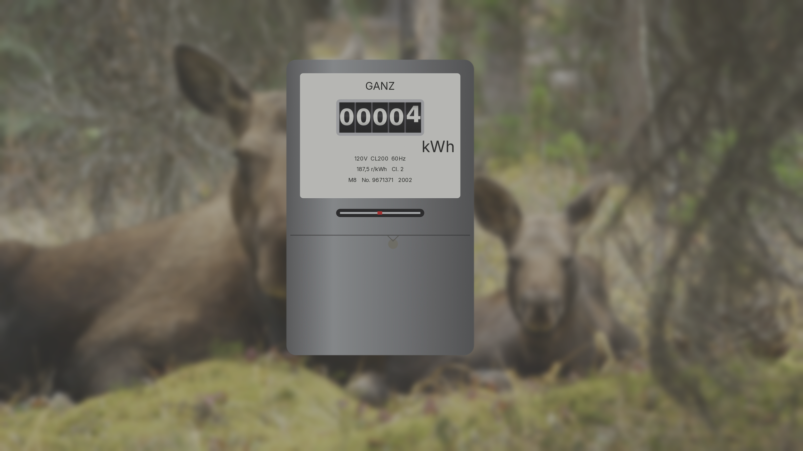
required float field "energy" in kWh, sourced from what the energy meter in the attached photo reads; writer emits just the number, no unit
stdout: 4
